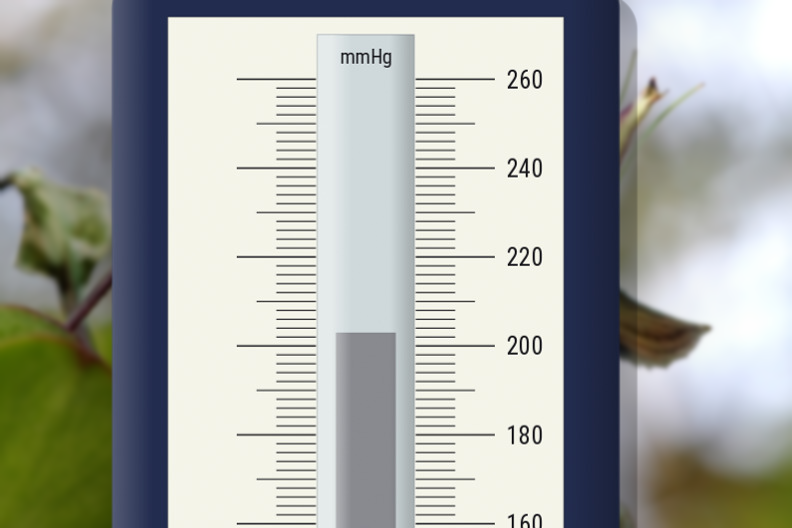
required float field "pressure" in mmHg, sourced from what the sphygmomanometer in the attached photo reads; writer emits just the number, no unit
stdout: 203
